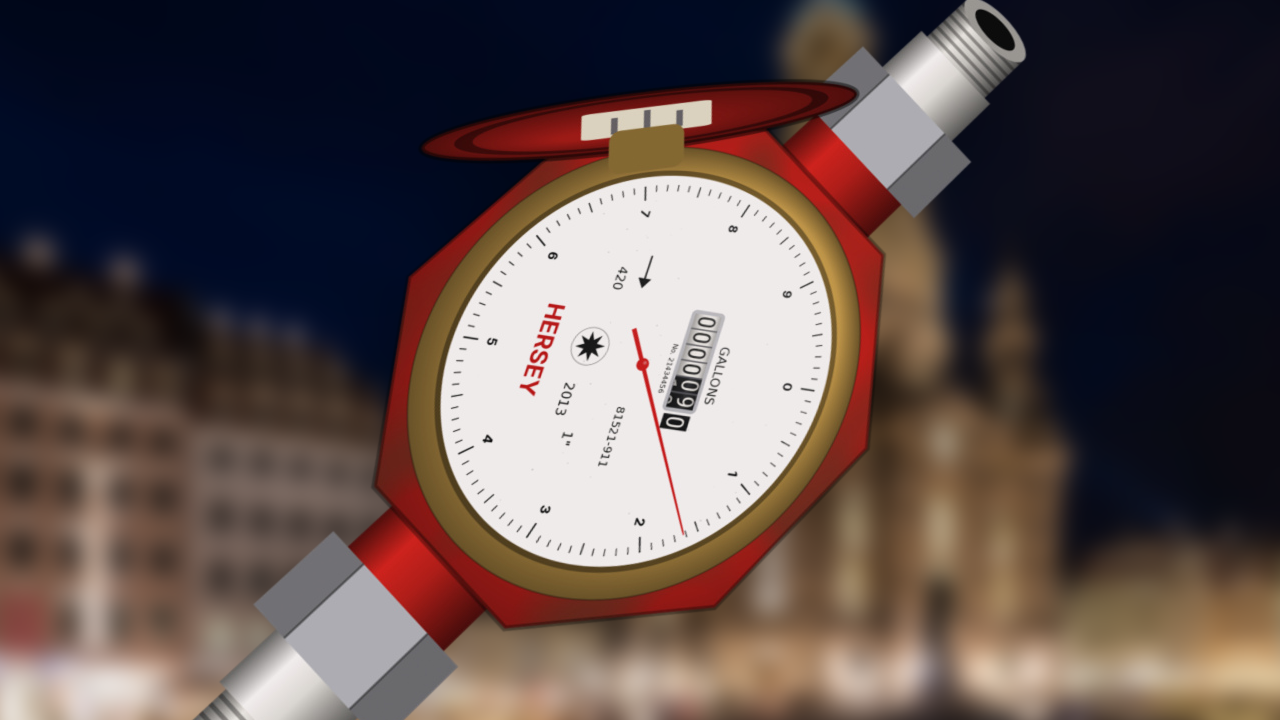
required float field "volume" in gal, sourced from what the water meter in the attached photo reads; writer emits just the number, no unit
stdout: 91.6
